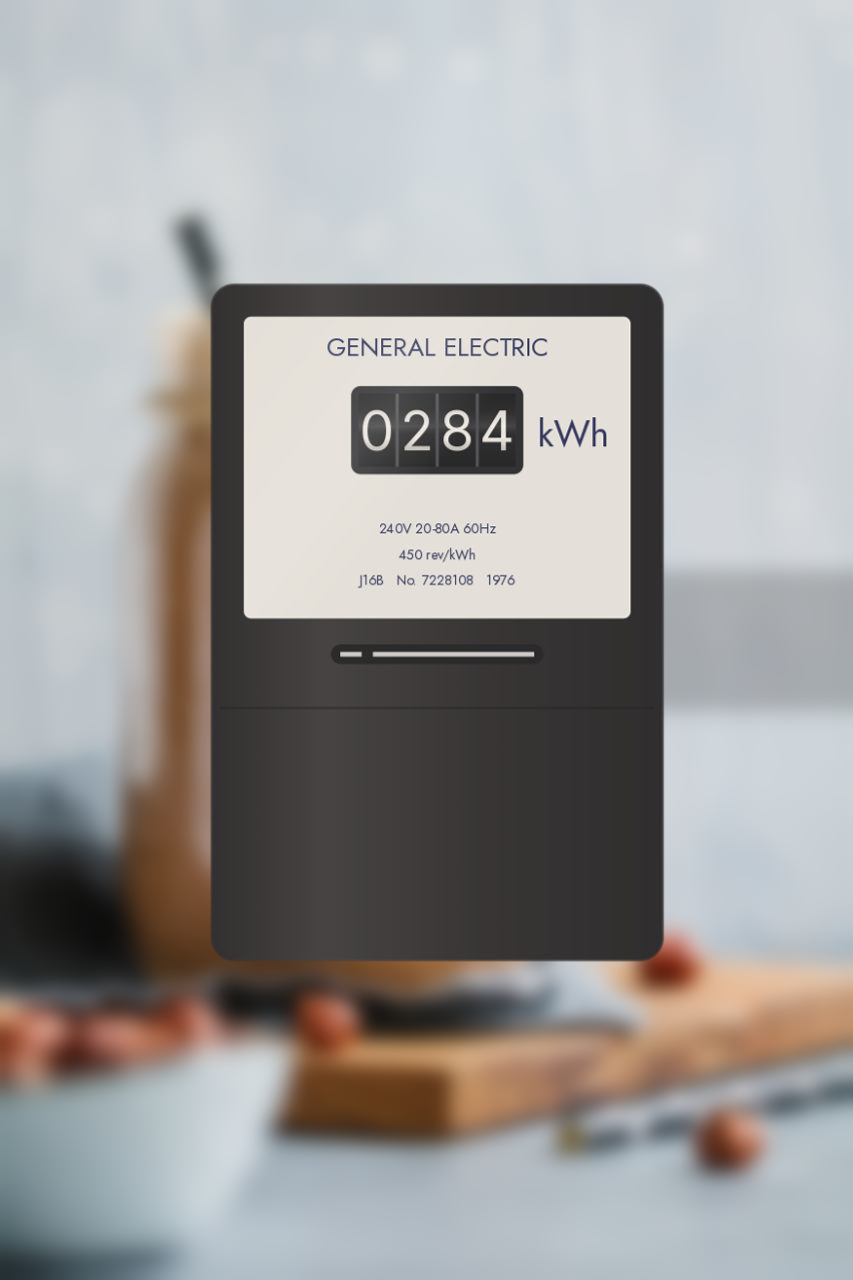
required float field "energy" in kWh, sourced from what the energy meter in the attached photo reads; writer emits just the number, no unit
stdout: 284
